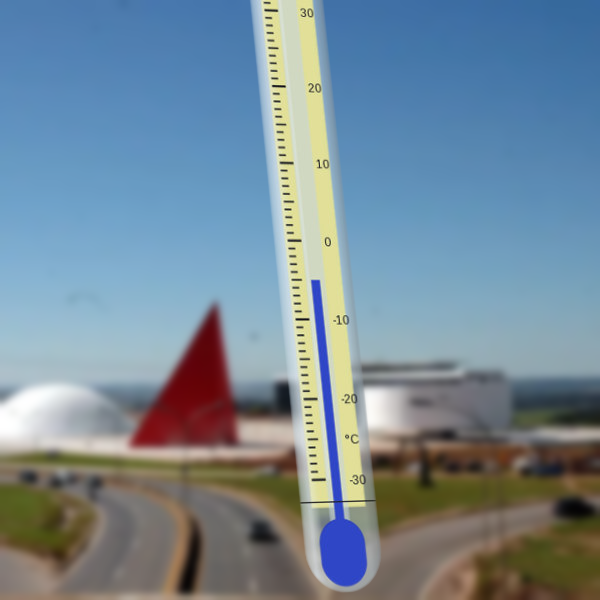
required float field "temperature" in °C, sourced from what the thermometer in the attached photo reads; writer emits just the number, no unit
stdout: -5
